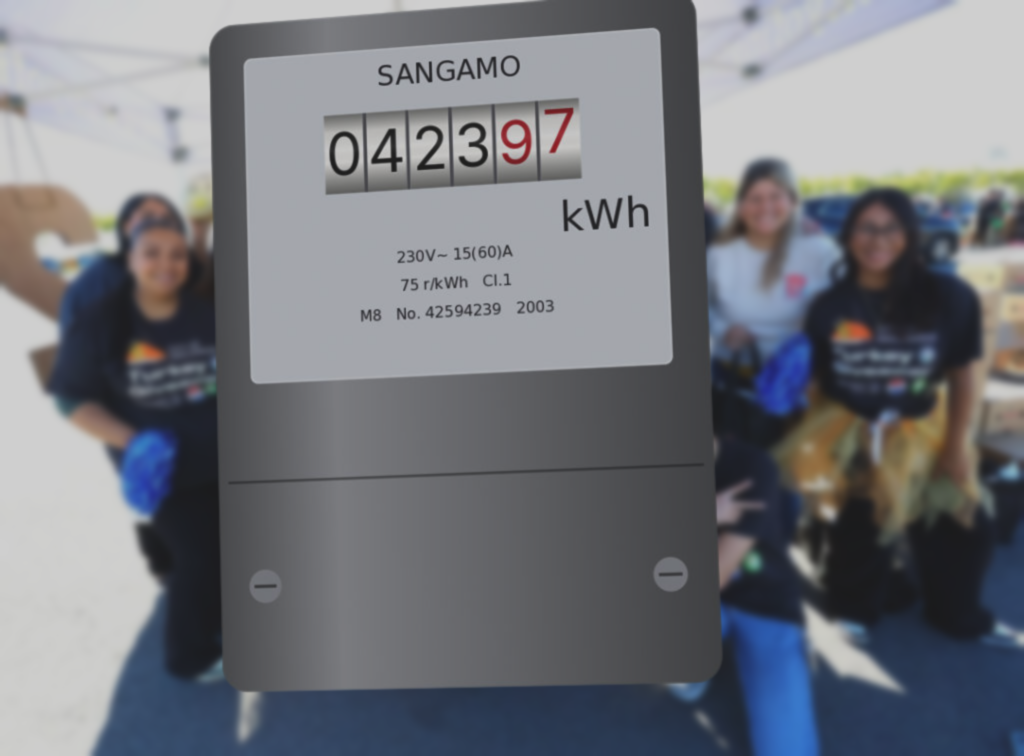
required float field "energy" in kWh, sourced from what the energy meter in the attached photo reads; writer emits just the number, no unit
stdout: 423.97
